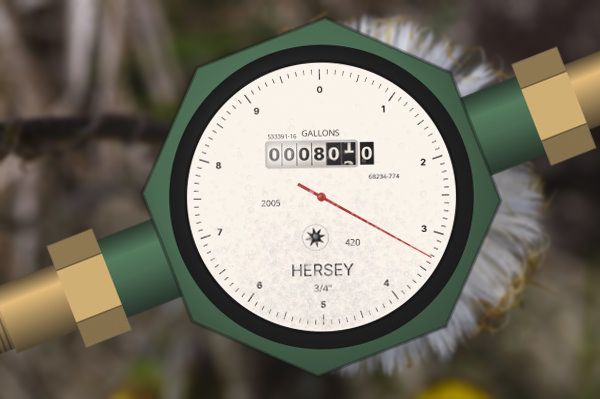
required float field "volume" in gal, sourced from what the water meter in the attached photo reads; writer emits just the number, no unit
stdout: 8013.3
